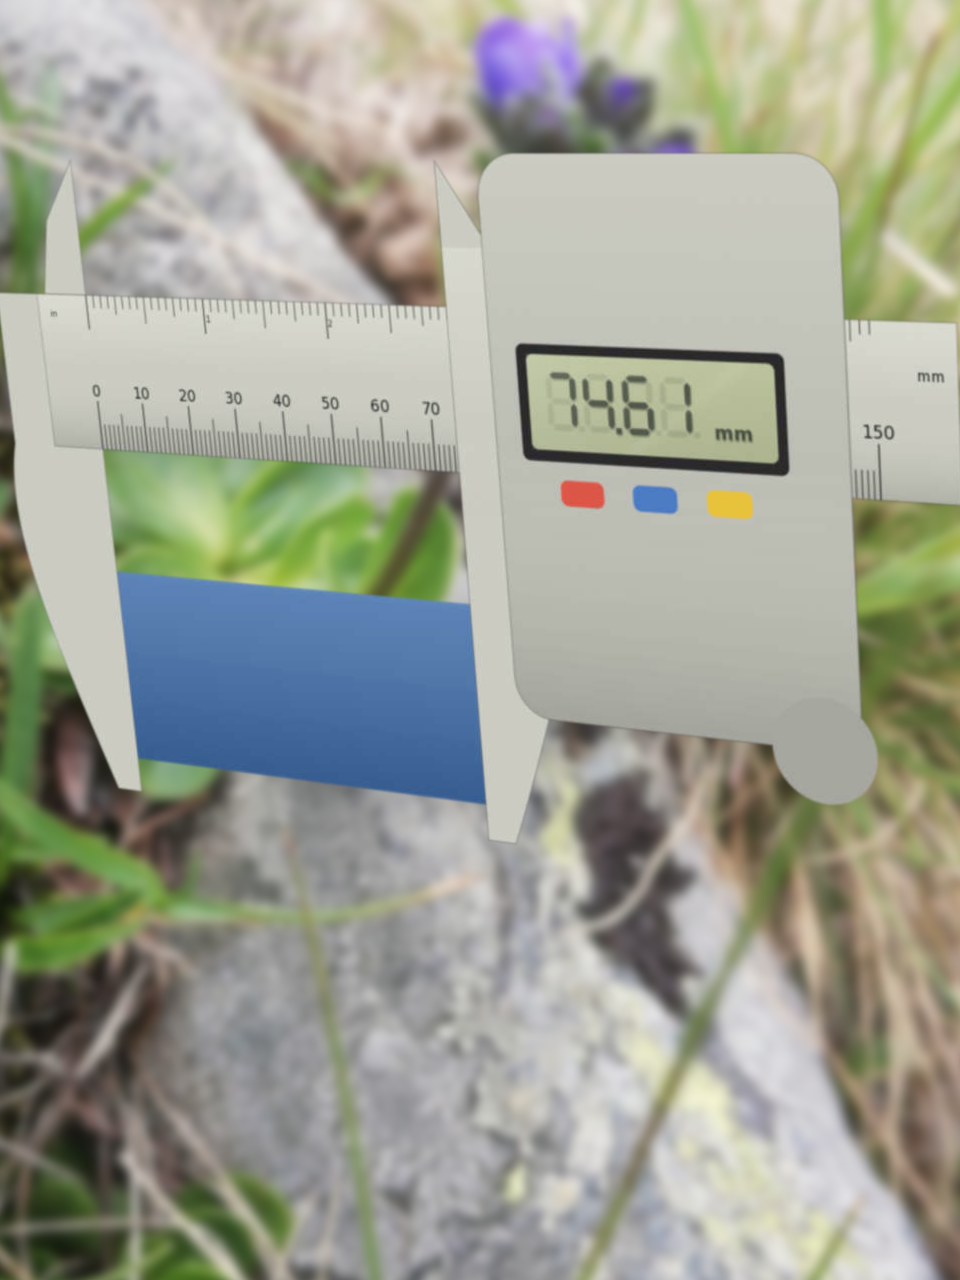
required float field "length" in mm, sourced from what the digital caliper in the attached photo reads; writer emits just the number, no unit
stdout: 74.61
